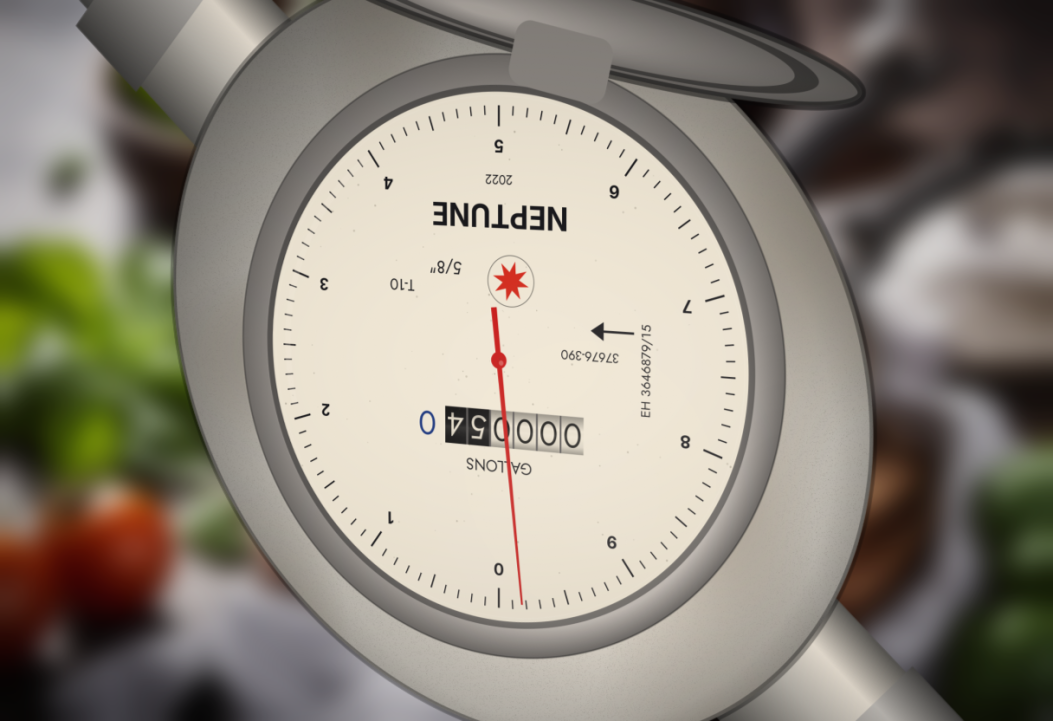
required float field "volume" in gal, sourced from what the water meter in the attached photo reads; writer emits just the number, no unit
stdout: 539.8
